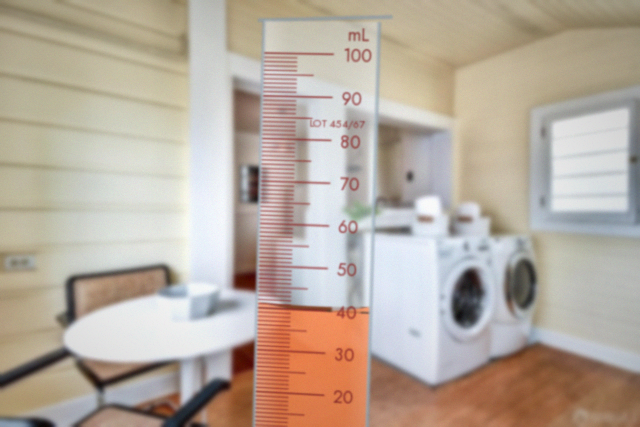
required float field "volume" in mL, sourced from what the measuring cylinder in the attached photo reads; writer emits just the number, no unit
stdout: 40
